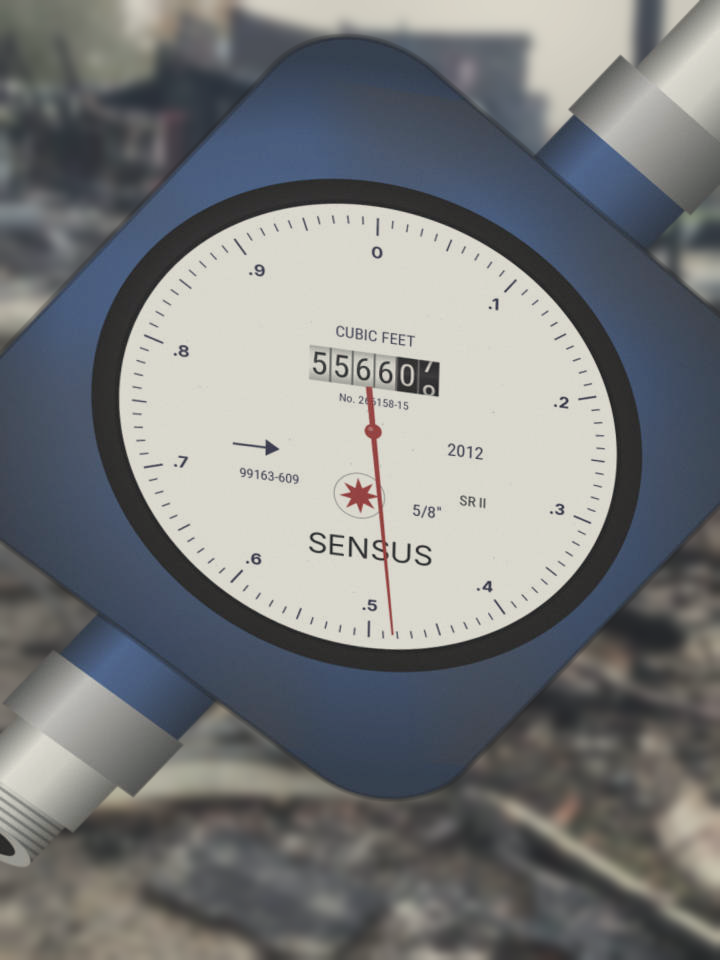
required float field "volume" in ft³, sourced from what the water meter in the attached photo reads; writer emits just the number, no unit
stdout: 556607.48
